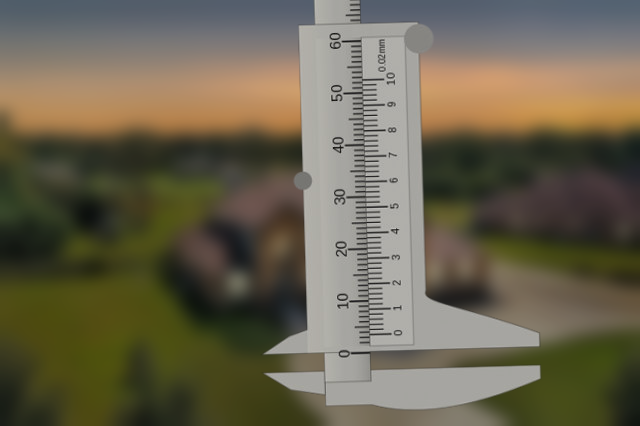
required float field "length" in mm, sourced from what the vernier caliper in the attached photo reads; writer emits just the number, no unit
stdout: 3.5
